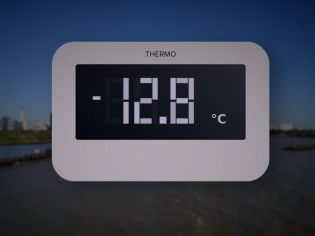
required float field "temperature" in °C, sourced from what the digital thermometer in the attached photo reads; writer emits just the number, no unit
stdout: -12.8
